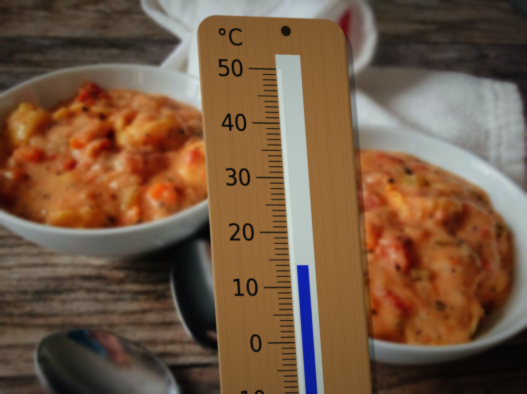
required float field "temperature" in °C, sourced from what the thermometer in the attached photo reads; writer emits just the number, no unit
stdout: 14
